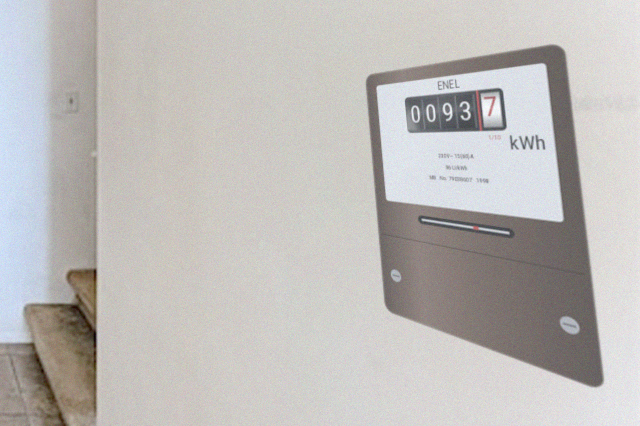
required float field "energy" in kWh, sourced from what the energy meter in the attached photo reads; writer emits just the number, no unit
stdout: 93.7
